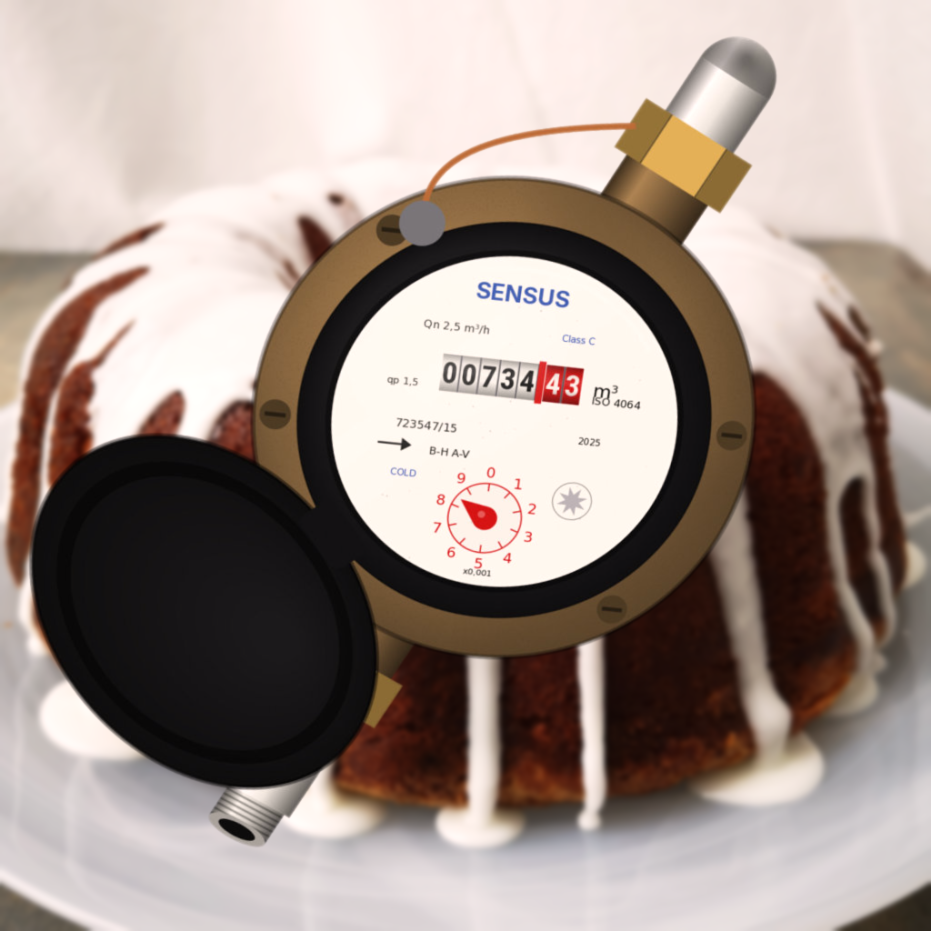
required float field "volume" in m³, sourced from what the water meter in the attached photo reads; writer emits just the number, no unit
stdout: 734.438
